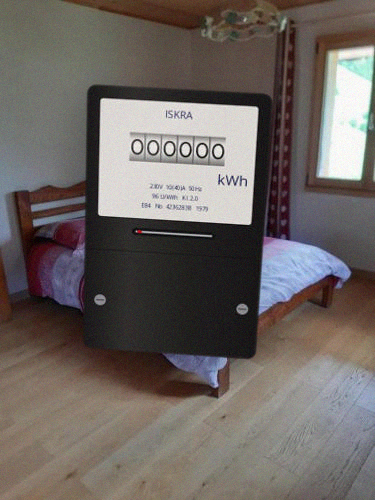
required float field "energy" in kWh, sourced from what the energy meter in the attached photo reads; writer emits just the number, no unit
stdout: 0
